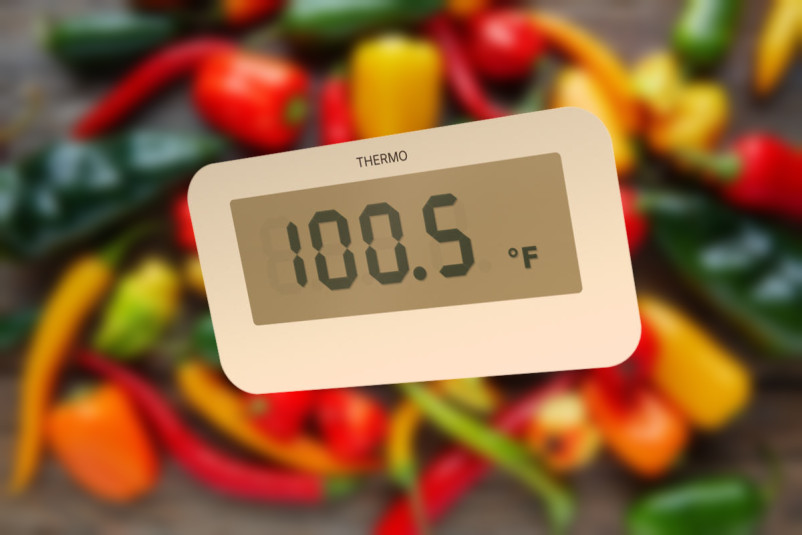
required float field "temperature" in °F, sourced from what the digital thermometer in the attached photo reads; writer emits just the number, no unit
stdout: 100.5
